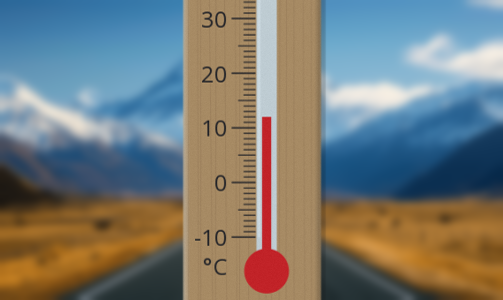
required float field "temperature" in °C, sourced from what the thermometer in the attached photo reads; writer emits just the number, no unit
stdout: 12
